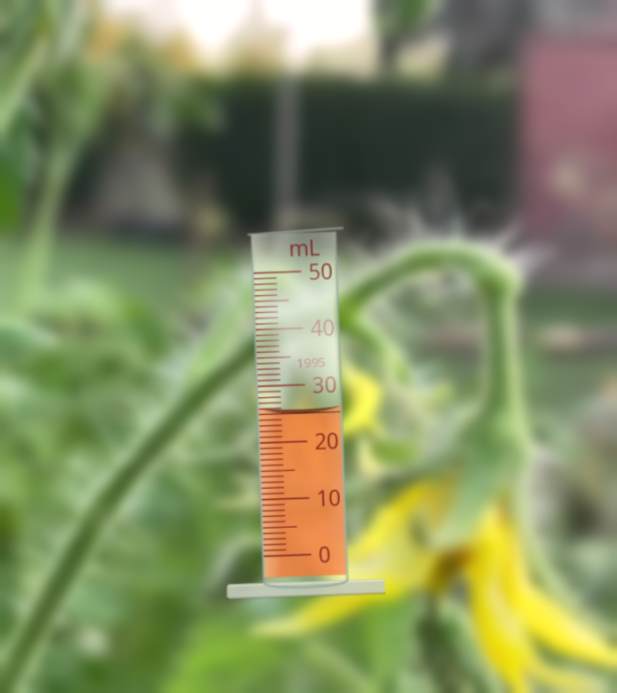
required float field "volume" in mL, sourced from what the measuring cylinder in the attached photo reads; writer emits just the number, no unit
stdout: 25
